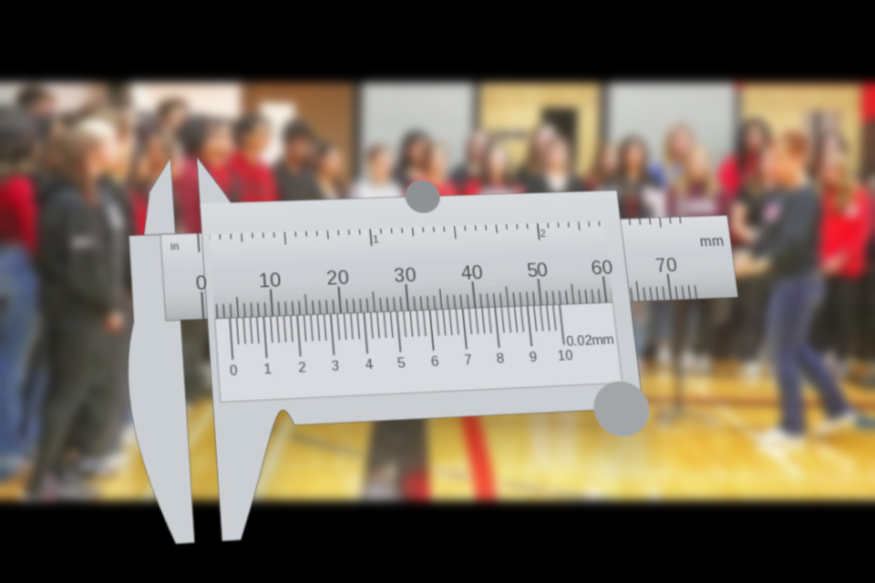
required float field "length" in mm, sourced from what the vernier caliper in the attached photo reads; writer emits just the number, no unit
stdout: 3.8
